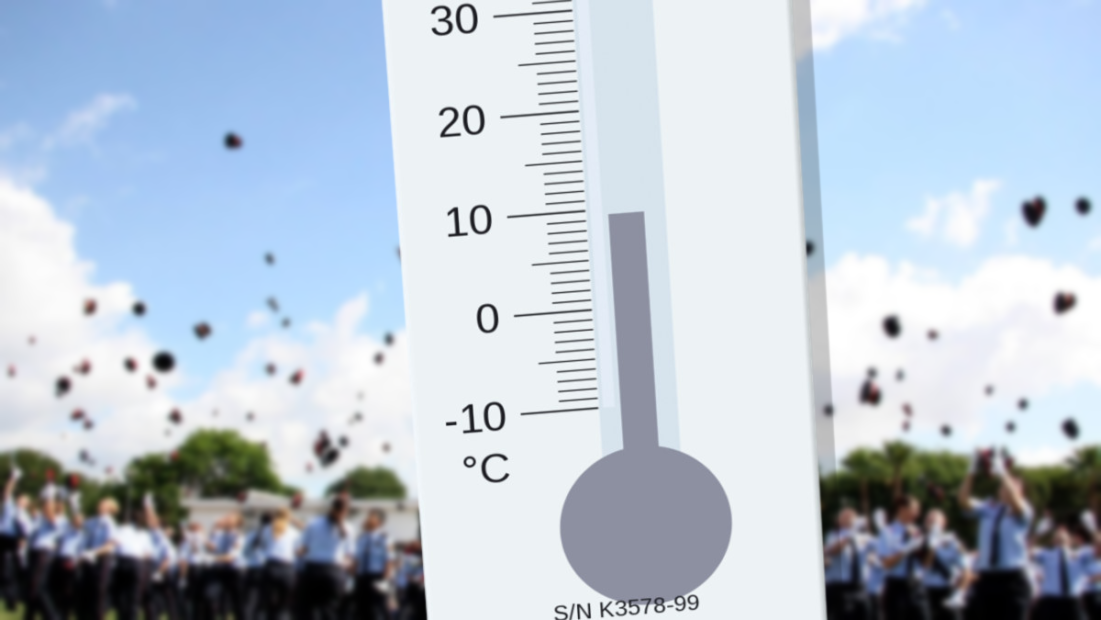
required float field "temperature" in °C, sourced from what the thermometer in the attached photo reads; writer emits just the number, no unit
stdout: 9.5
